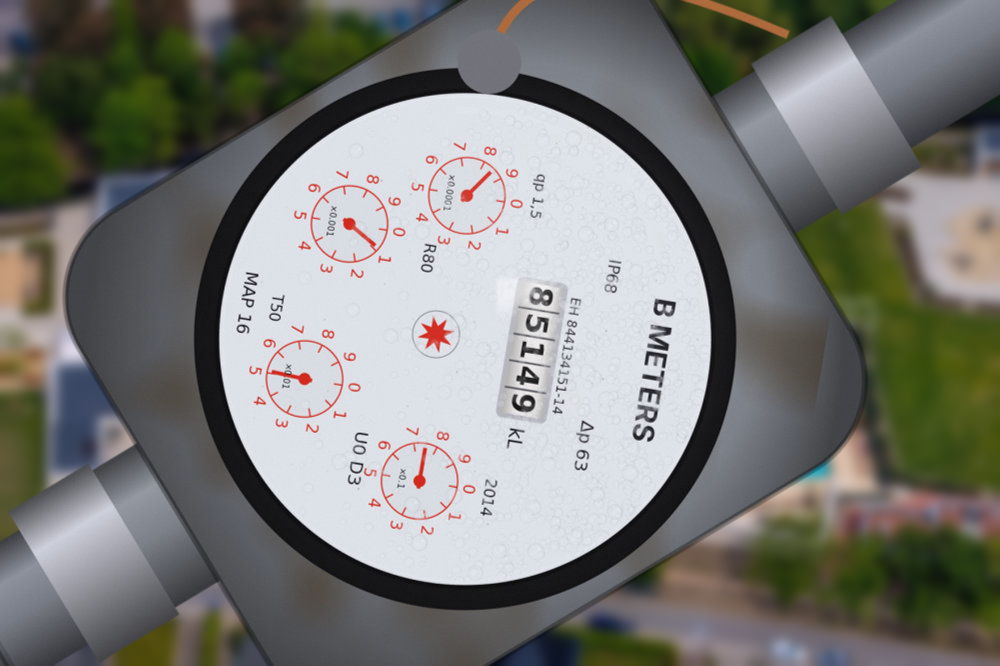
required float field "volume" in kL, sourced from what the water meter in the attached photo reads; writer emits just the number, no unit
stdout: 85149.7508
